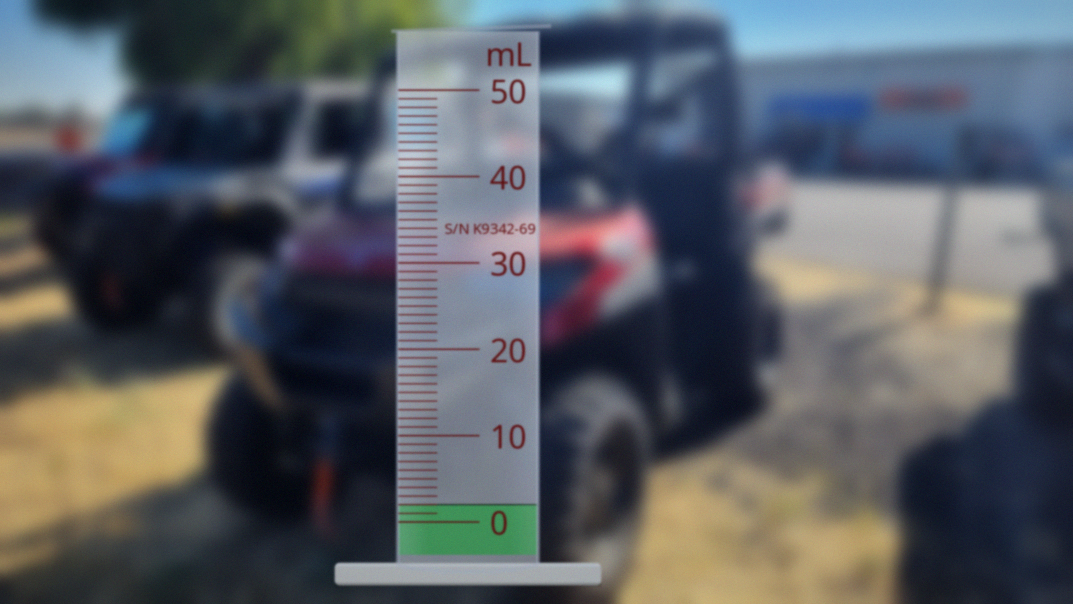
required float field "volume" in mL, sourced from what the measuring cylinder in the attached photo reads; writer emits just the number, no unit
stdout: 2
